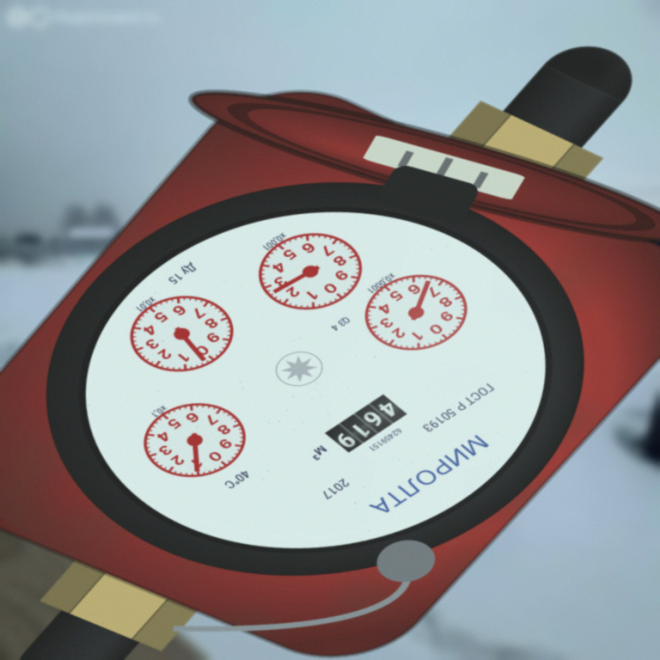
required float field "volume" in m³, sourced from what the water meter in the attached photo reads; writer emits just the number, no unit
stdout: 4619.1026
